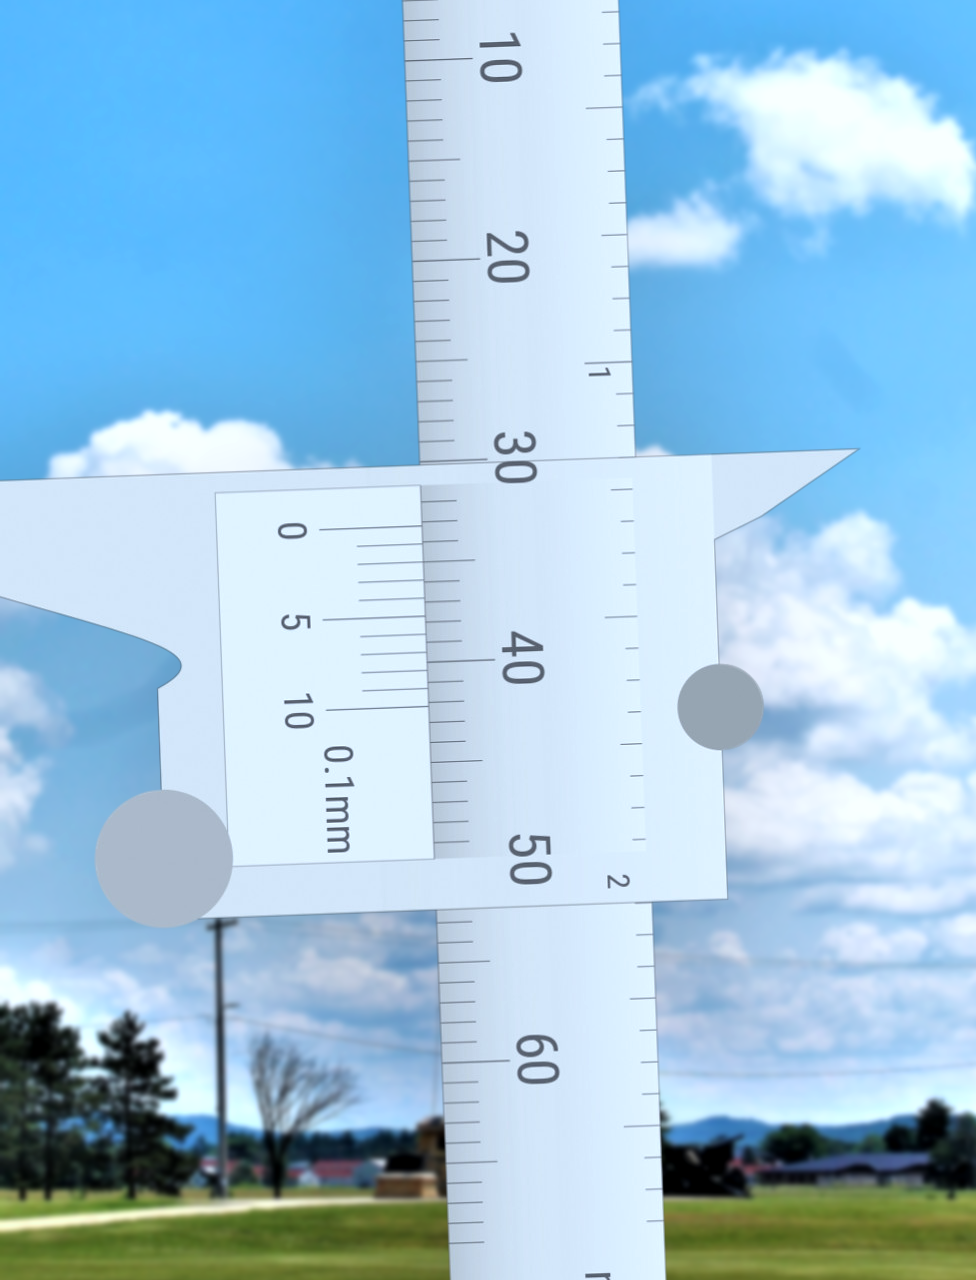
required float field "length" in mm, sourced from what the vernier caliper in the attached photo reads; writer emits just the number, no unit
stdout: 33.2
